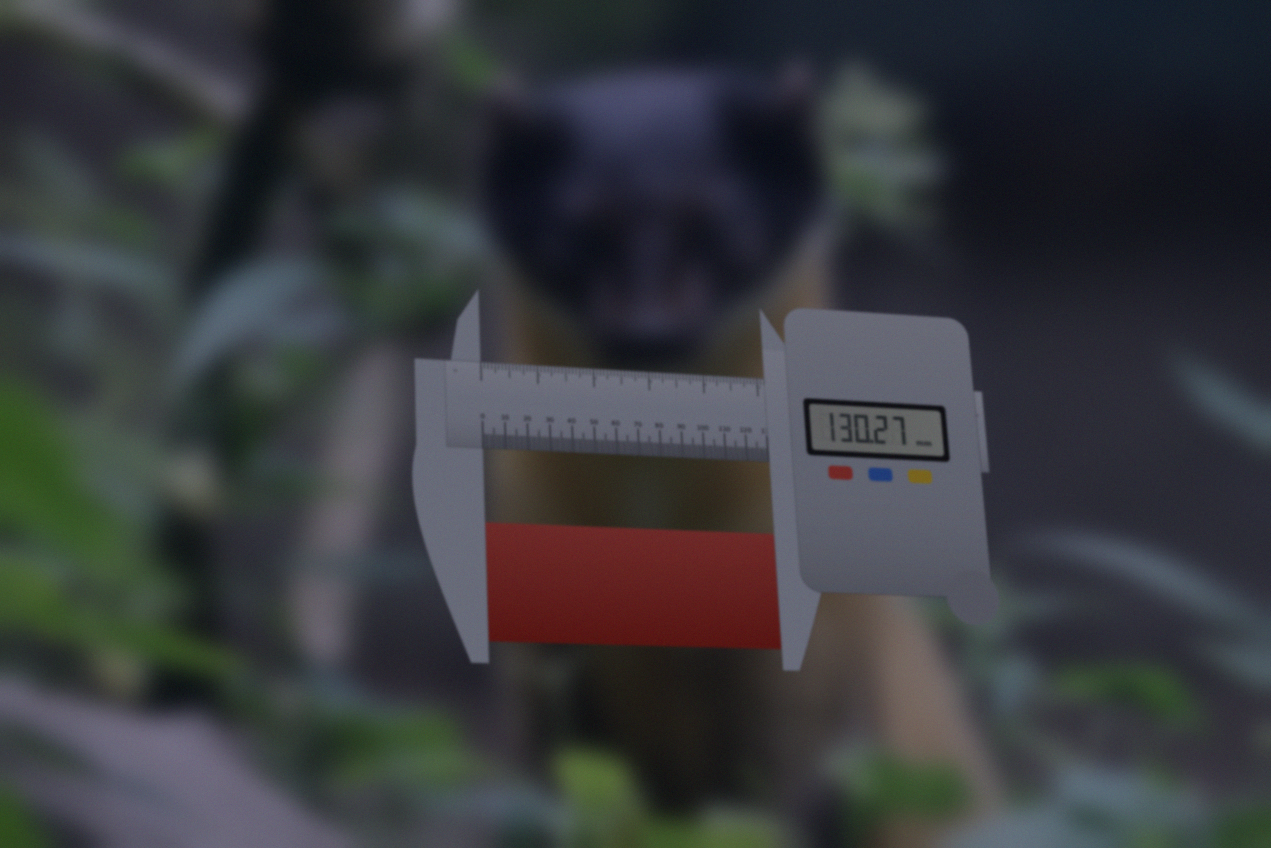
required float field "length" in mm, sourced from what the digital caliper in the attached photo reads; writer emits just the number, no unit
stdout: 130.27
